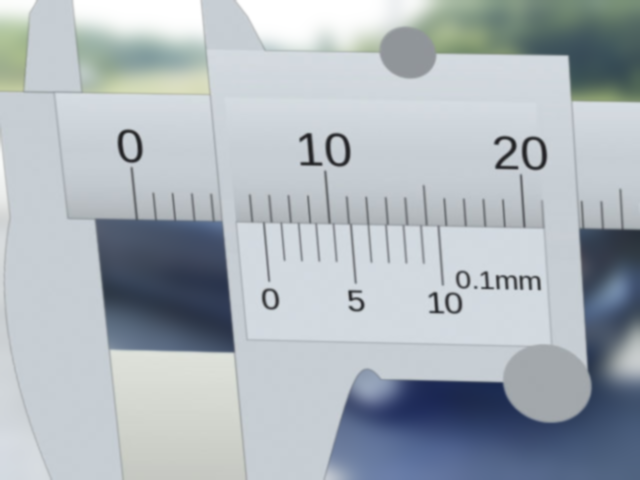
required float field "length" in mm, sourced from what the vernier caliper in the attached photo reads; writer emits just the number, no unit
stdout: 6.6
